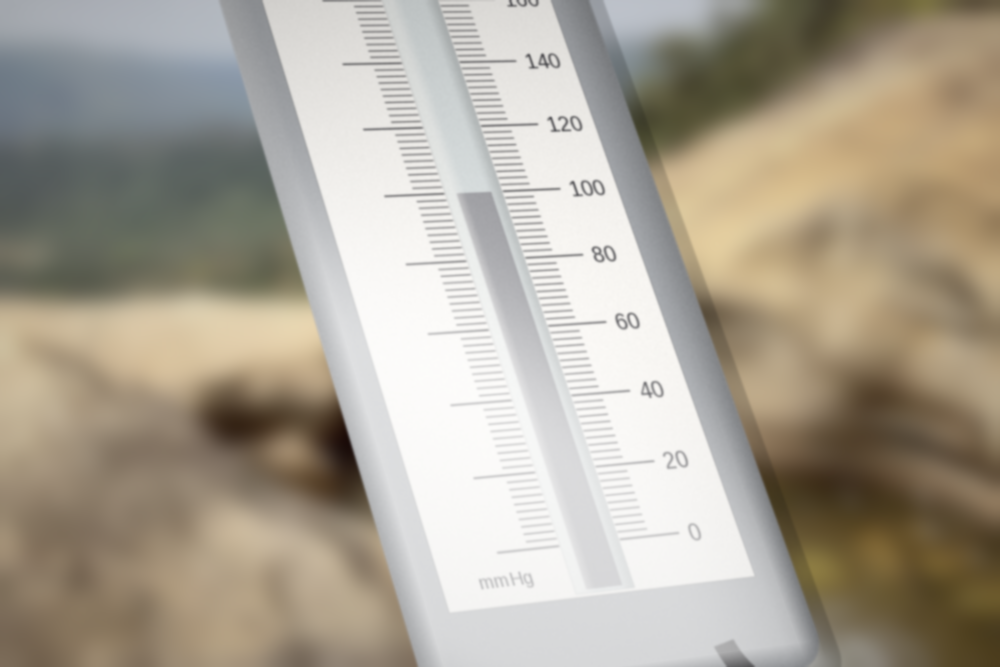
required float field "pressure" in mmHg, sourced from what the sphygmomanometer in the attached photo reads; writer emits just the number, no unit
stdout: 100
